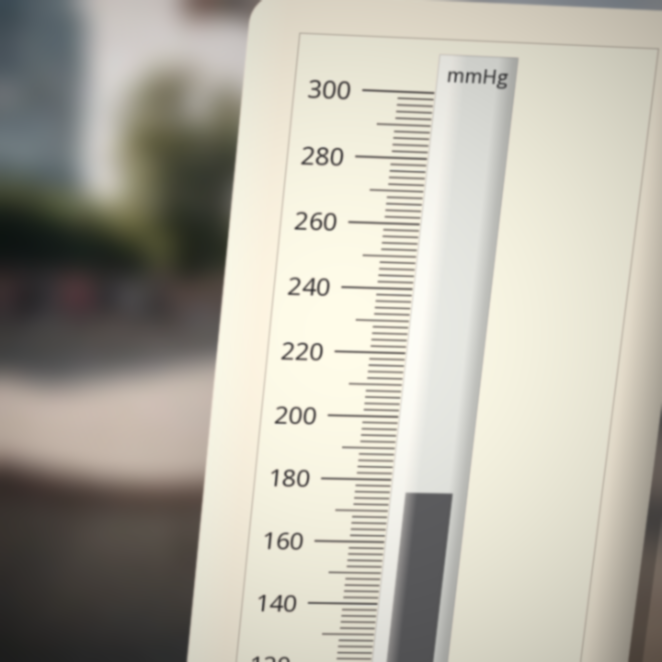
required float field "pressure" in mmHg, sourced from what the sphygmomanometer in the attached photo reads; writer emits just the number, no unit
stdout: 176
